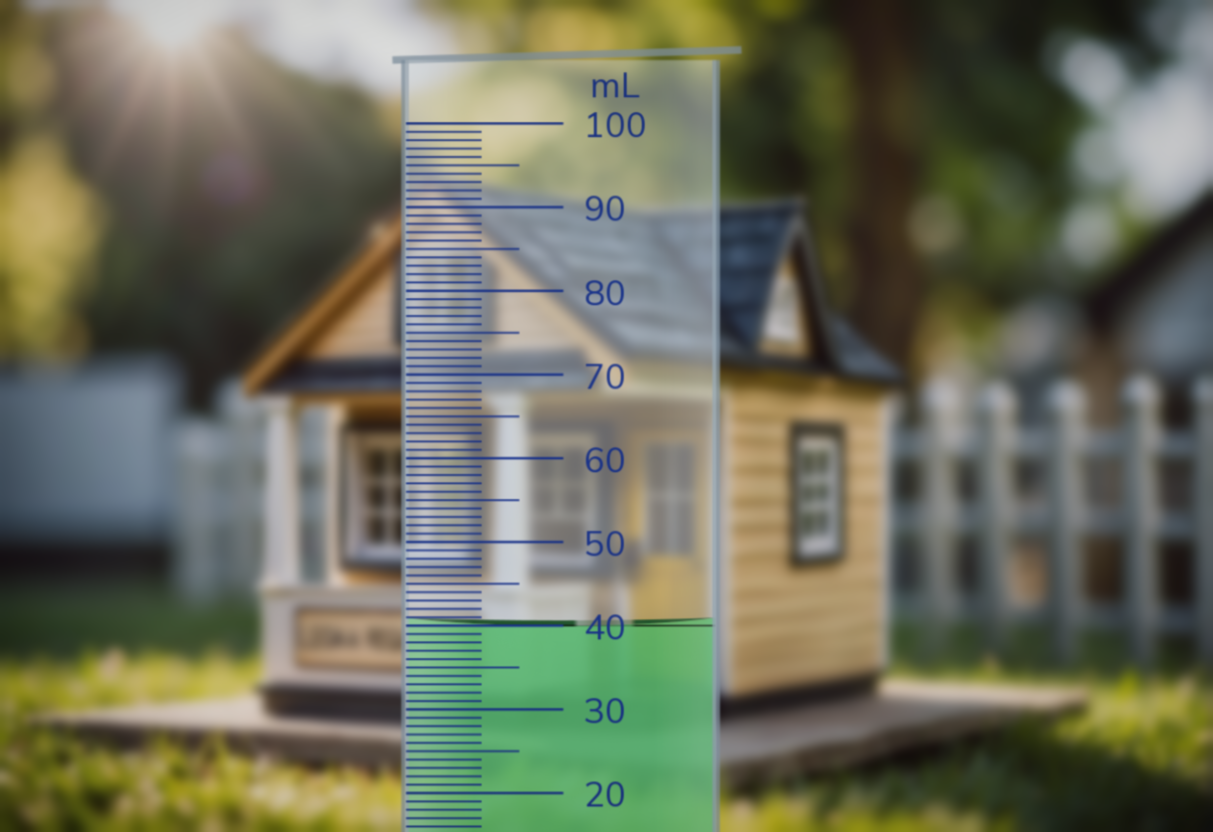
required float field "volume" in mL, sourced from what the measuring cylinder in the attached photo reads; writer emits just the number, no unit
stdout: 40
